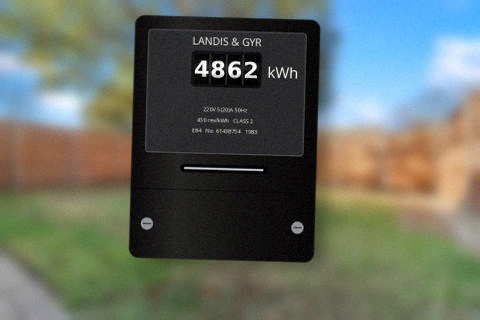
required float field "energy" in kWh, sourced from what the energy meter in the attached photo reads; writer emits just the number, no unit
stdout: 4862
